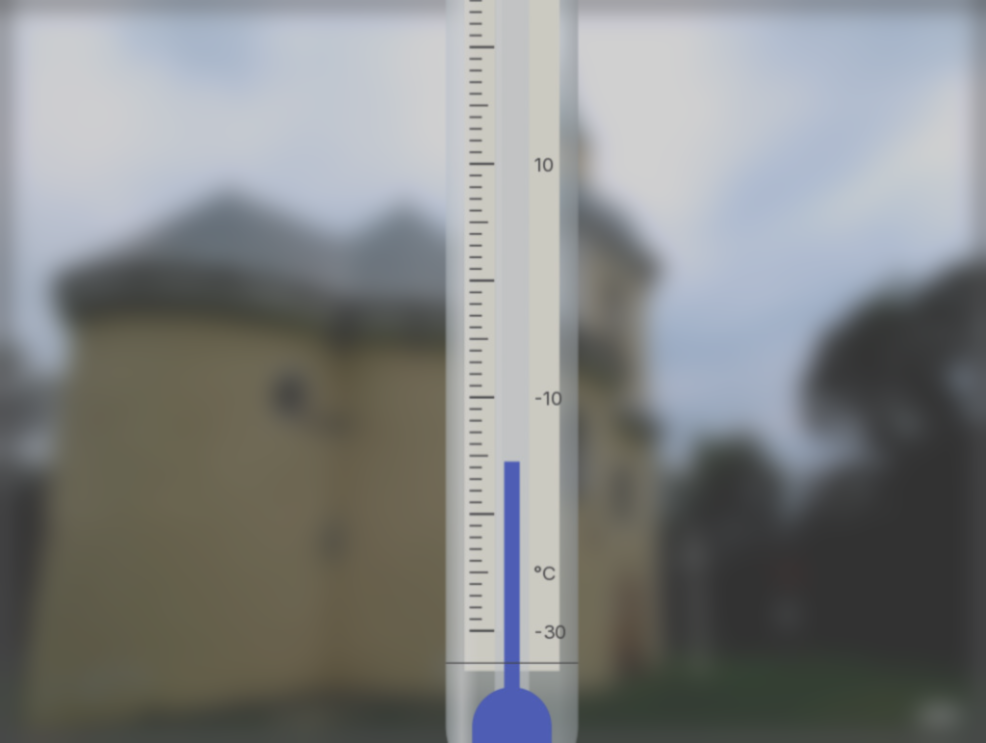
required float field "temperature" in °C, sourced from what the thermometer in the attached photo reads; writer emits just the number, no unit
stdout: -15.5
